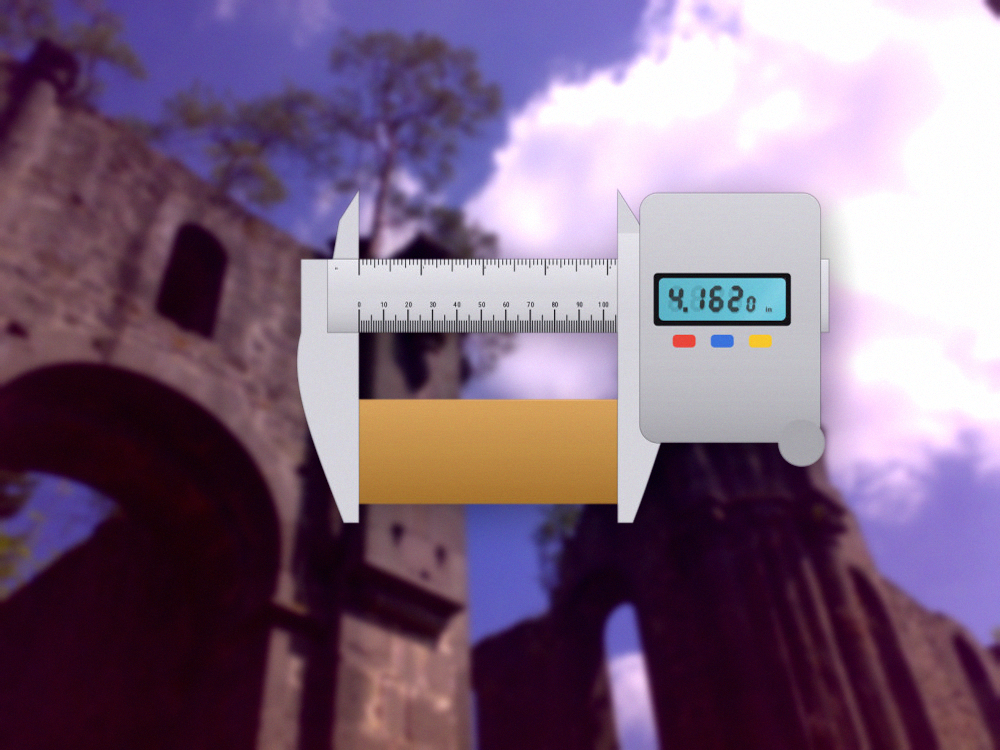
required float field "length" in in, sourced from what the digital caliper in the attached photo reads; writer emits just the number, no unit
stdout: 4.1620
